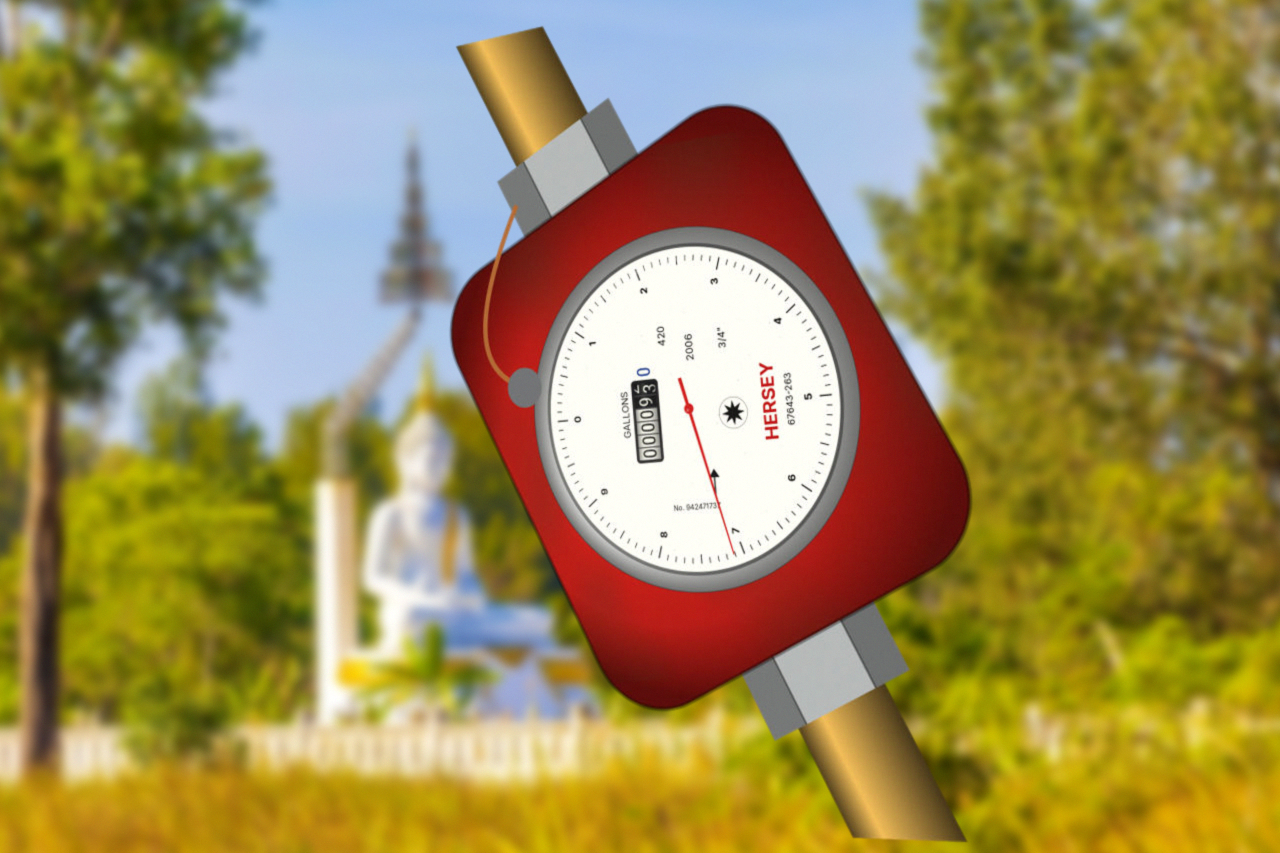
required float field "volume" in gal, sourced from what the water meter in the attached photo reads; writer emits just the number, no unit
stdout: 927.1
